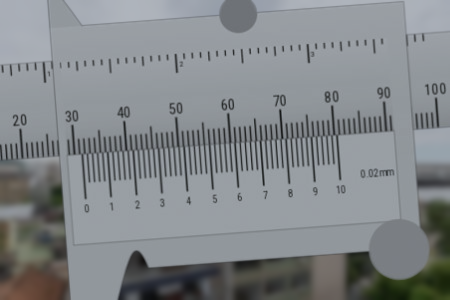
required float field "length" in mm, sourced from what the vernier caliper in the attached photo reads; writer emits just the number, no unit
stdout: 31.5
